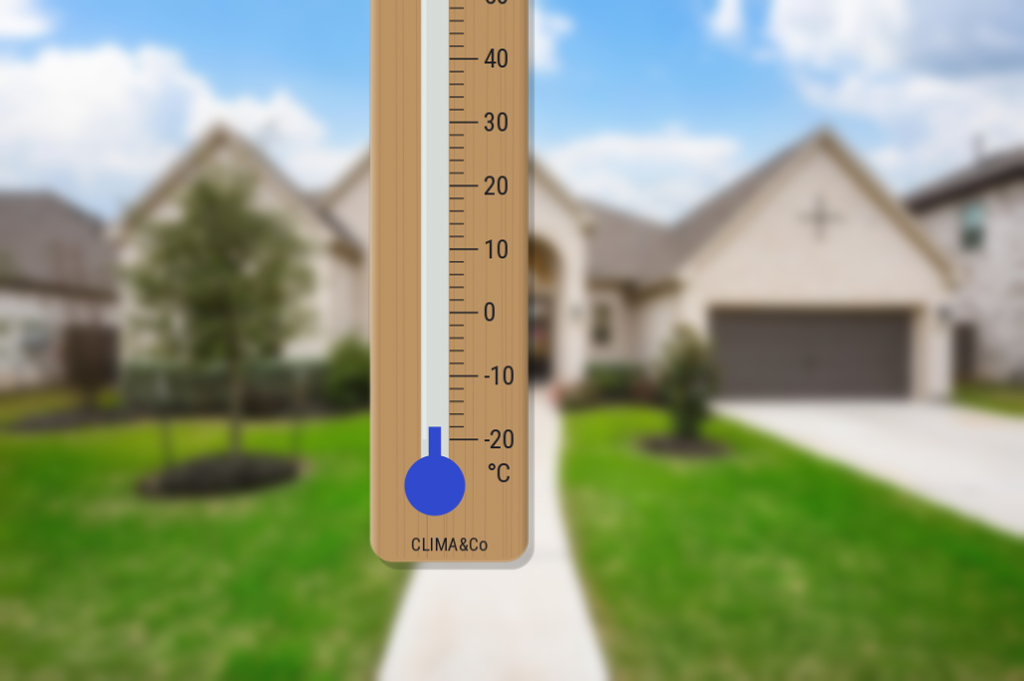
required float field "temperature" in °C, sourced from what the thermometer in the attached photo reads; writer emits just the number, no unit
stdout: -18
